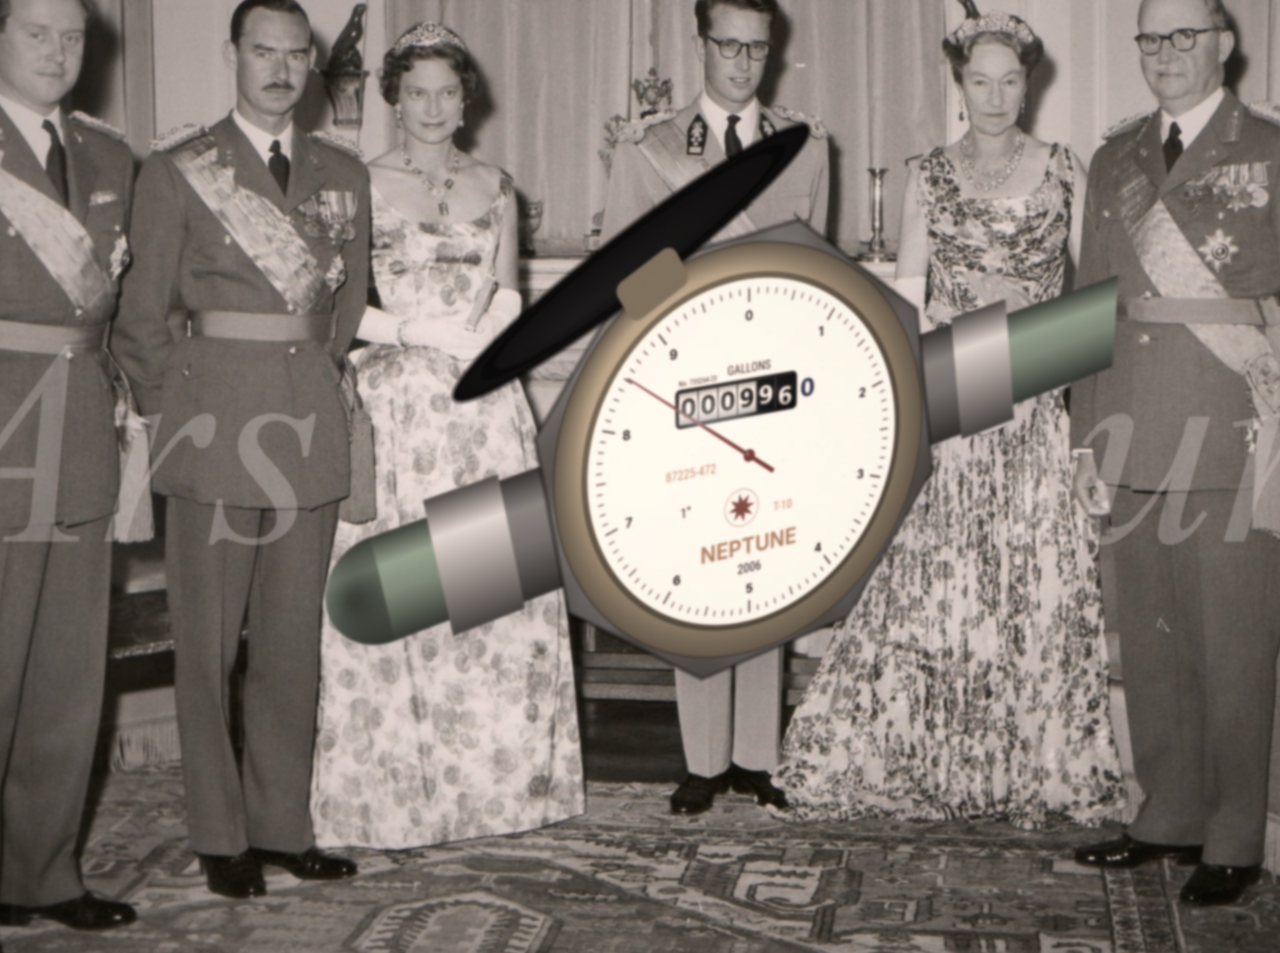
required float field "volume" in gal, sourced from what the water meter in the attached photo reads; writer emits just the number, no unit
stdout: 9958.5
